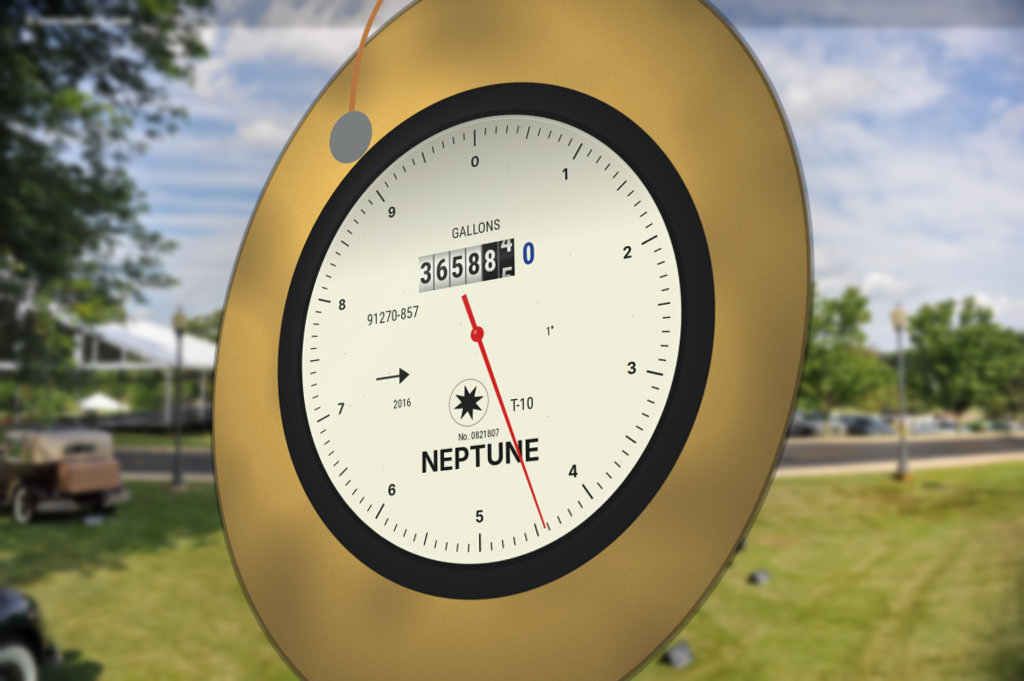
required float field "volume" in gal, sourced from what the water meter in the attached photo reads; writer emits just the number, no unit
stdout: 3658844.4
